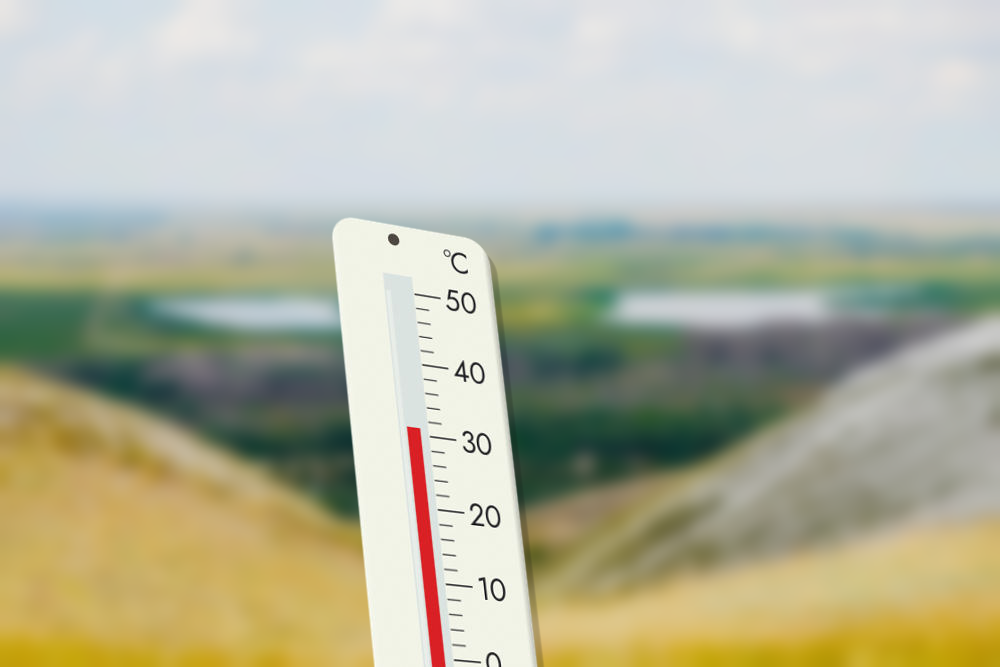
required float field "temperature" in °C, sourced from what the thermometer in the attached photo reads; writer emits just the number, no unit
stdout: 31
